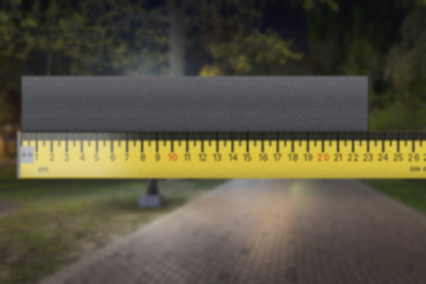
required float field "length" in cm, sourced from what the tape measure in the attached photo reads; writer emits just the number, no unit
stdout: 23
